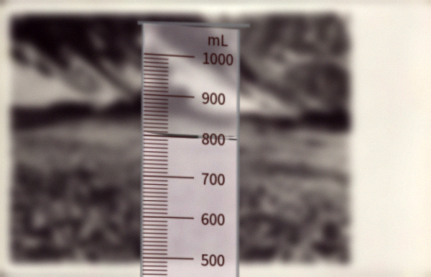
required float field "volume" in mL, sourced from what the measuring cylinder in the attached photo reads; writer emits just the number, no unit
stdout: 800
